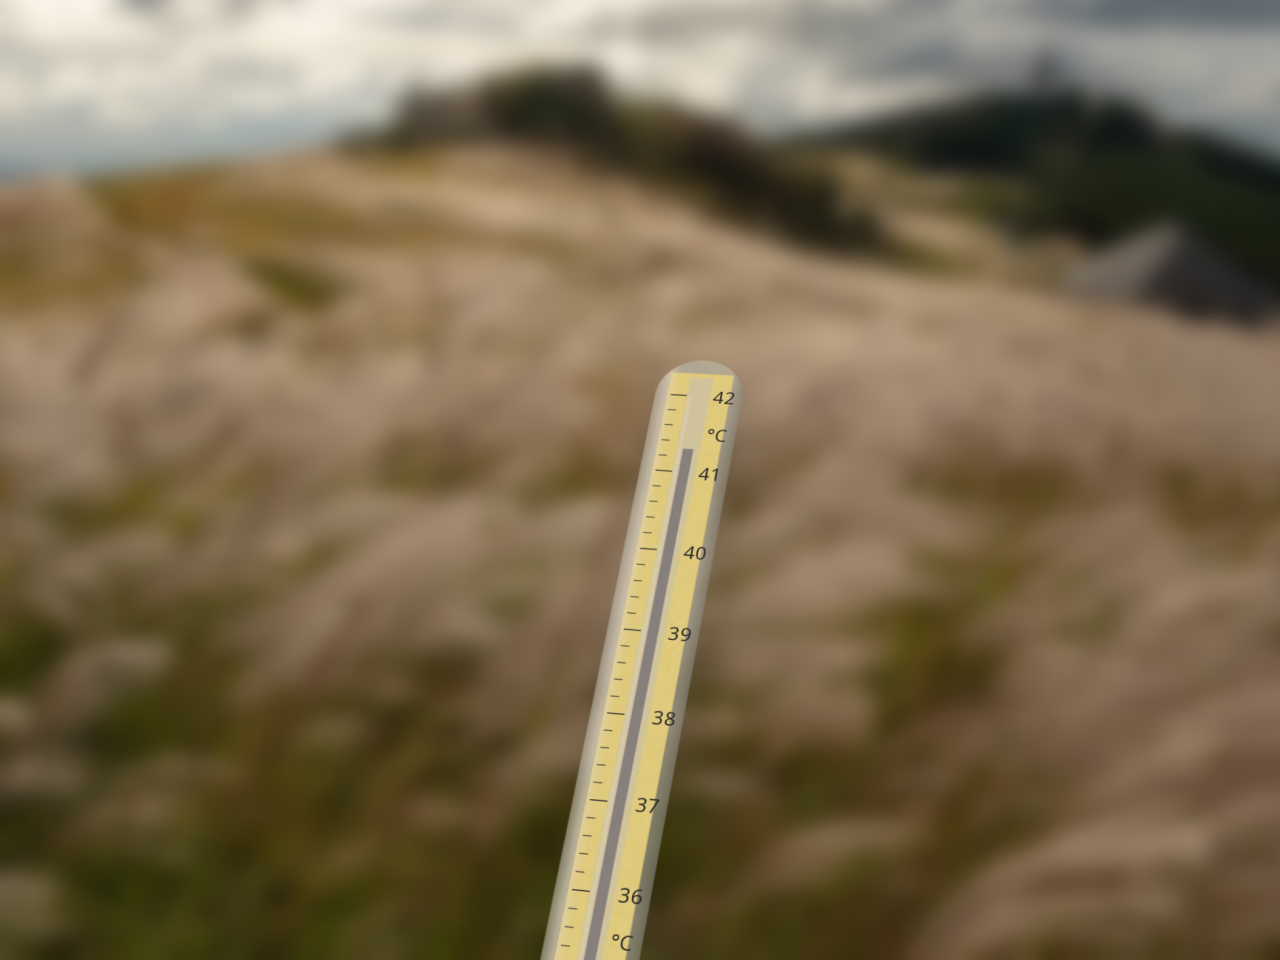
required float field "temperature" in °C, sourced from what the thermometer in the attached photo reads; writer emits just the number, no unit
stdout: 41.3
